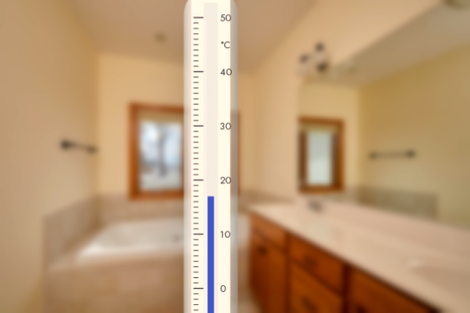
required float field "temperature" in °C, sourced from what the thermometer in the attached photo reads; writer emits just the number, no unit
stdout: 17
